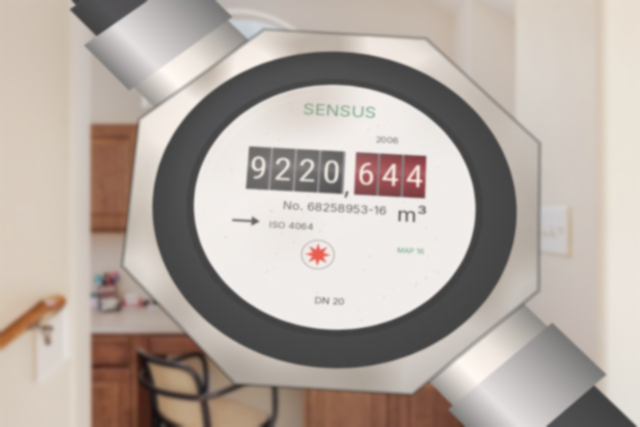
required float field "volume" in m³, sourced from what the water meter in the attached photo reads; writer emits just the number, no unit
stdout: 9220.644
